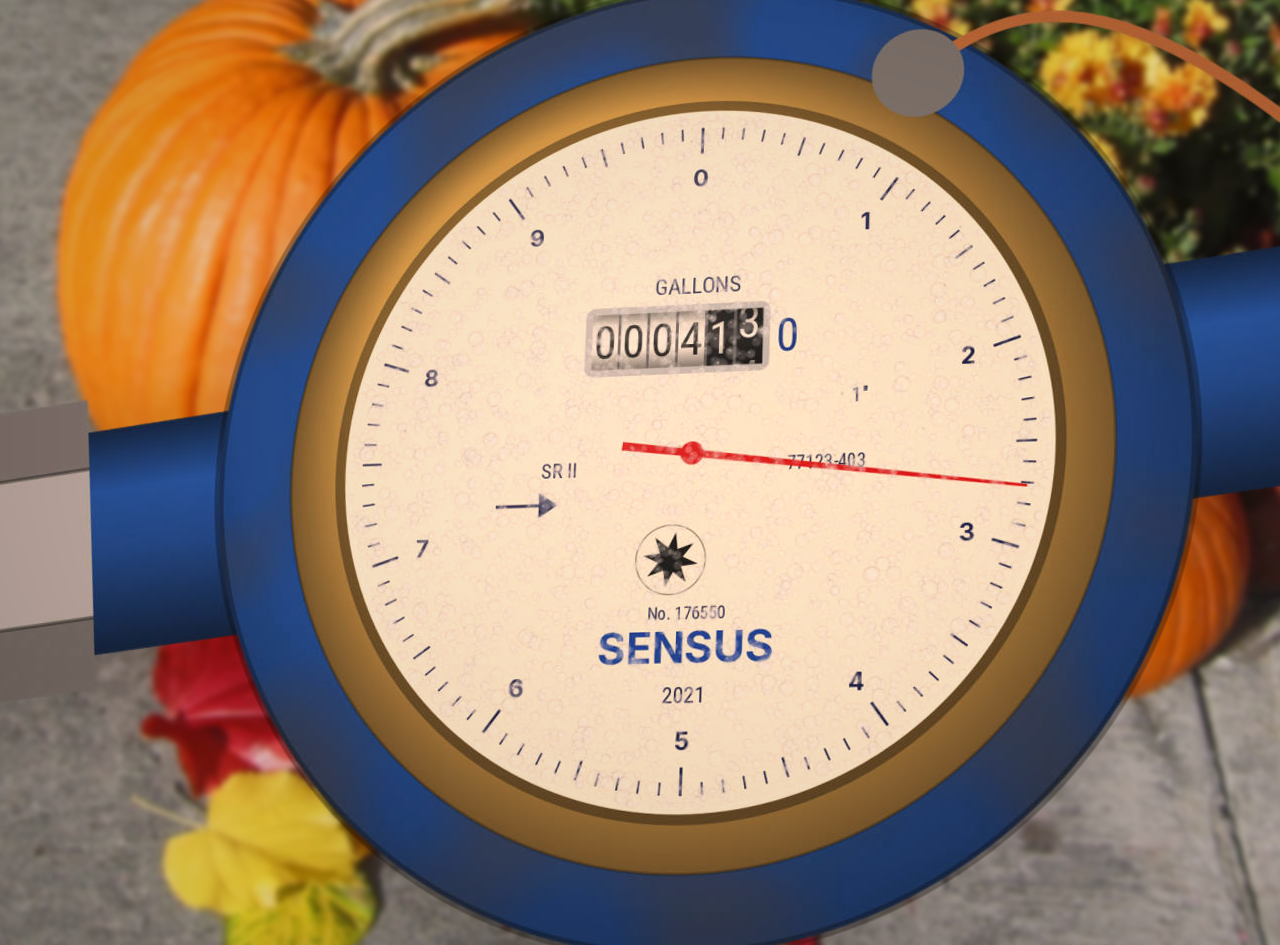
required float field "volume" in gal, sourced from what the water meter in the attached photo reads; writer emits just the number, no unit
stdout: 4132.7
